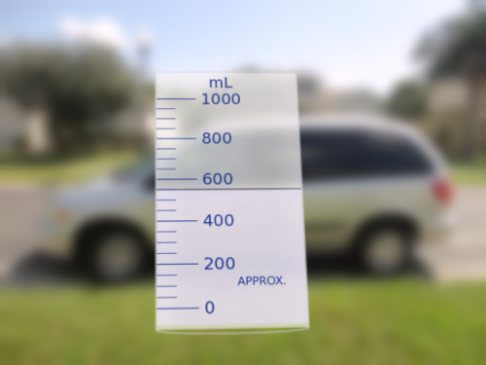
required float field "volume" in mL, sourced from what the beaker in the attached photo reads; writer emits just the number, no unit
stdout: 550
